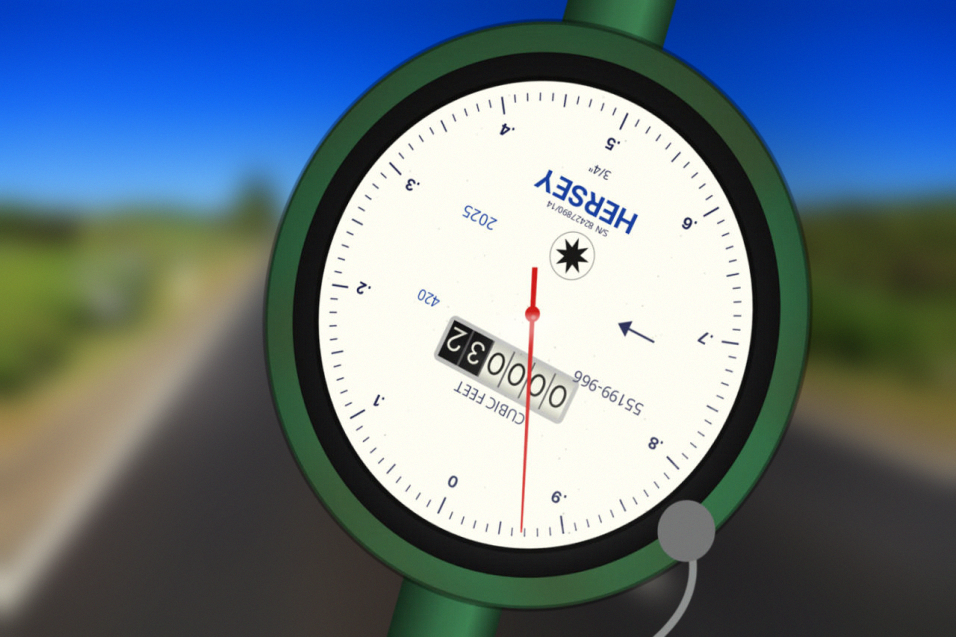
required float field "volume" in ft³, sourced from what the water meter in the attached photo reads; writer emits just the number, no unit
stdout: 31.93
